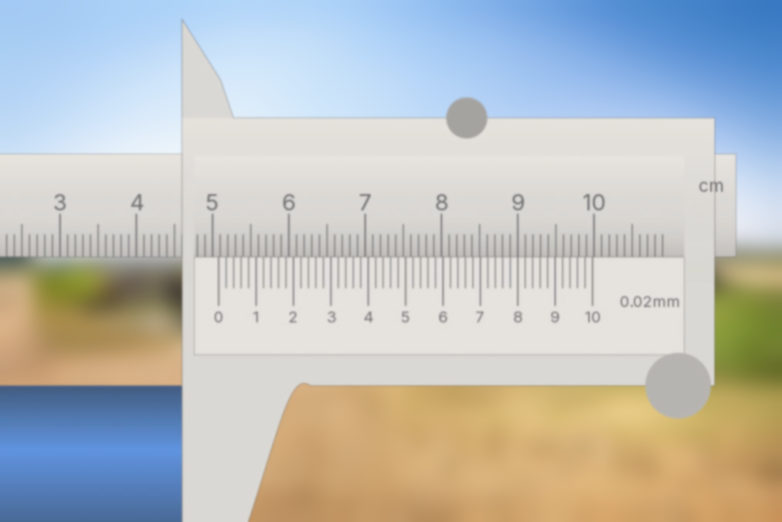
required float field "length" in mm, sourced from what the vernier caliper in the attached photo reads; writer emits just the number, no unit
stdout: 50.8
